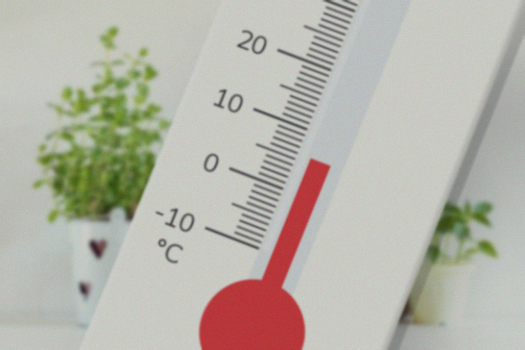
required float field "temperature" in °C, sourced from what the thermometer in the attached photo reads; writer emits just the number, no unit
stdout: 6
